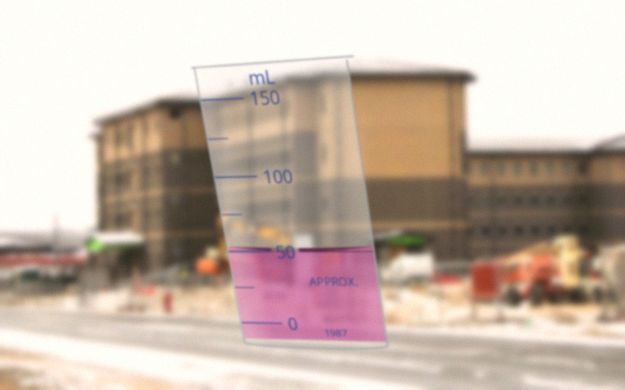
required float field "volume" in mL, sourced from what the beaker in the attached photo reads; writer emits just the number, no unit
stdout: 50
